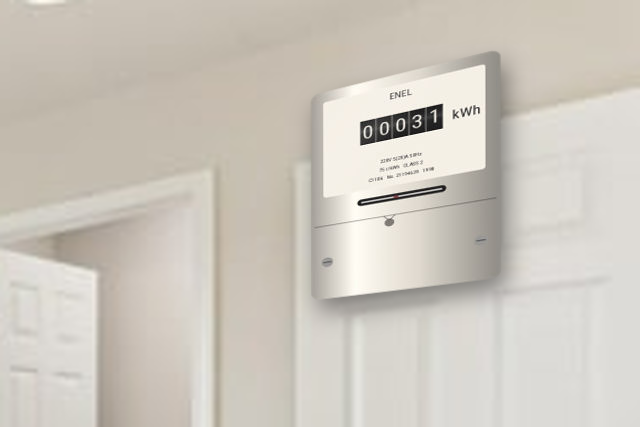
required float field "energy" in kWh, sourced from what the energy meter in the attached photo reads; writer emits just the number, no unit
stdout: 31
